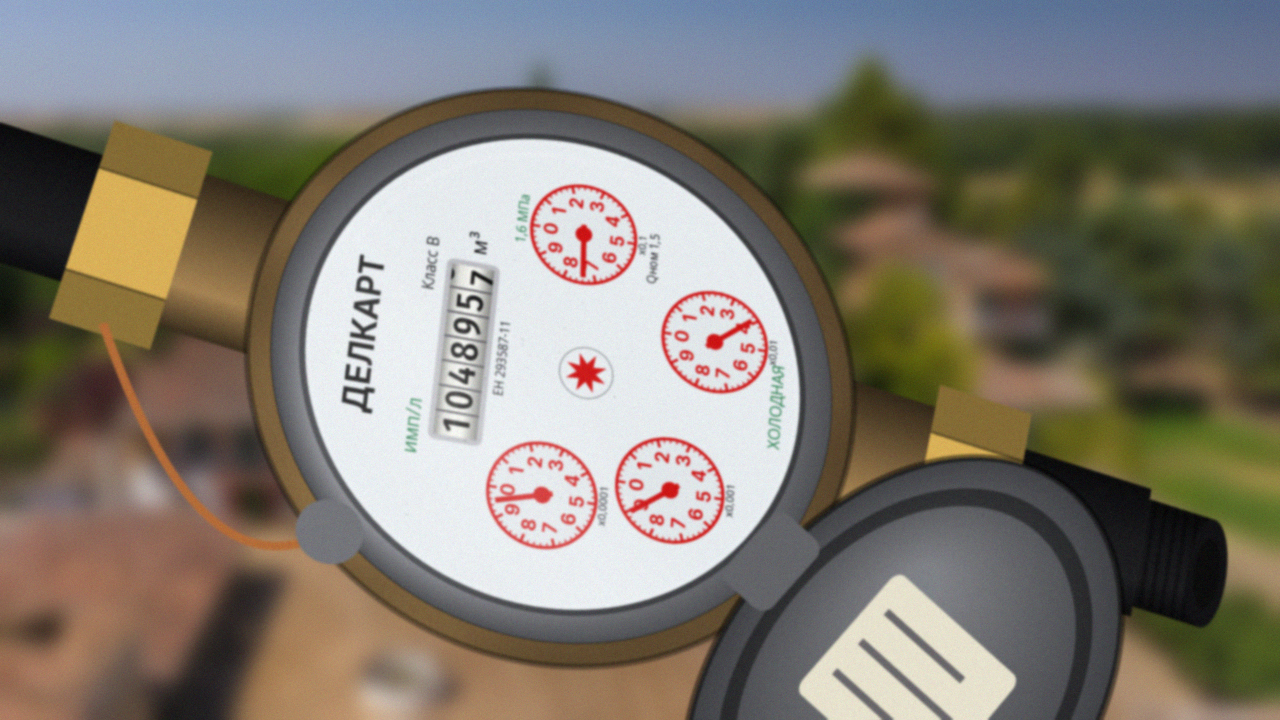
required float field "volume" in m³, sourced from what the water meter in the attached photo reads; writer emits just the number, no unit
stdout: 1048956.7389
